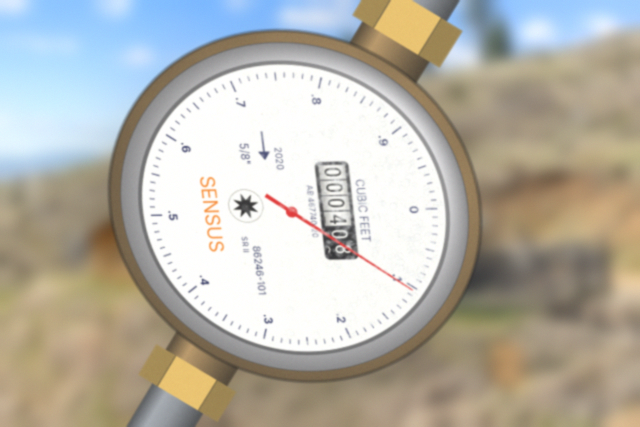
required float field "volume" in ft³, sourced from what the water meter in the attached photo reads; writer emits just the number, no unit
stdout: 408.10
